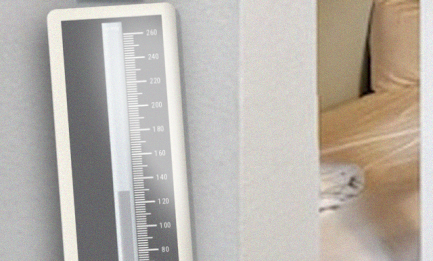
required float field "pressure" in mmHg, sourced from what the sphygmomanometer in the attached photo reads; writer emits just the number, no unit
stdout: 130
